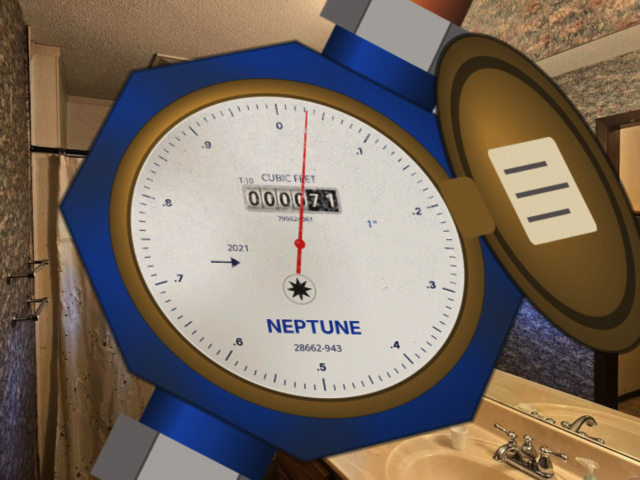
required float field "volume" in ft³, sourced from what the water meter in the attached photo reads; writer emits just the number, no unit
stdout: 71.03
